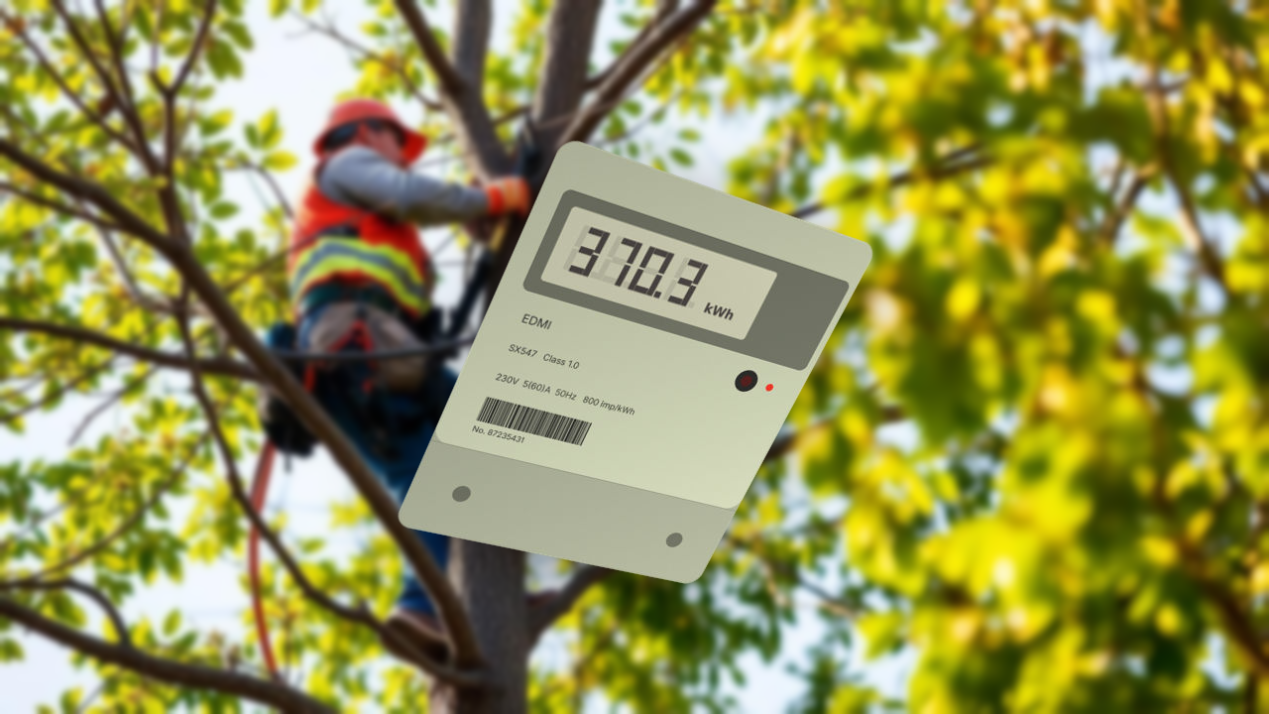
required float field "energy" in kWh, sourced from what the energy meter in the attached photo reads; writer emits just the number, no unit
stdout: 370.3
